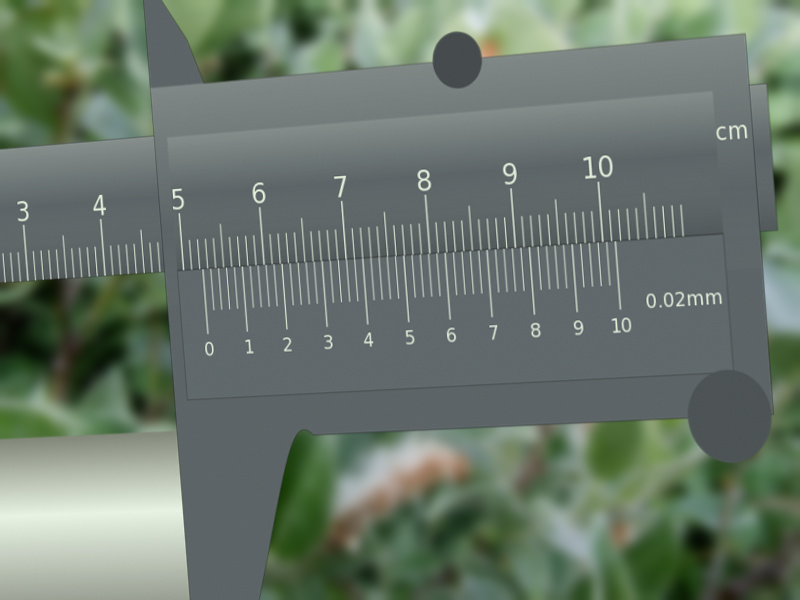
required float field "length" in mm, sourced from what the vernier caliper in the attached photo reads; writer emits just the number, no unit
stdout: 52.4
